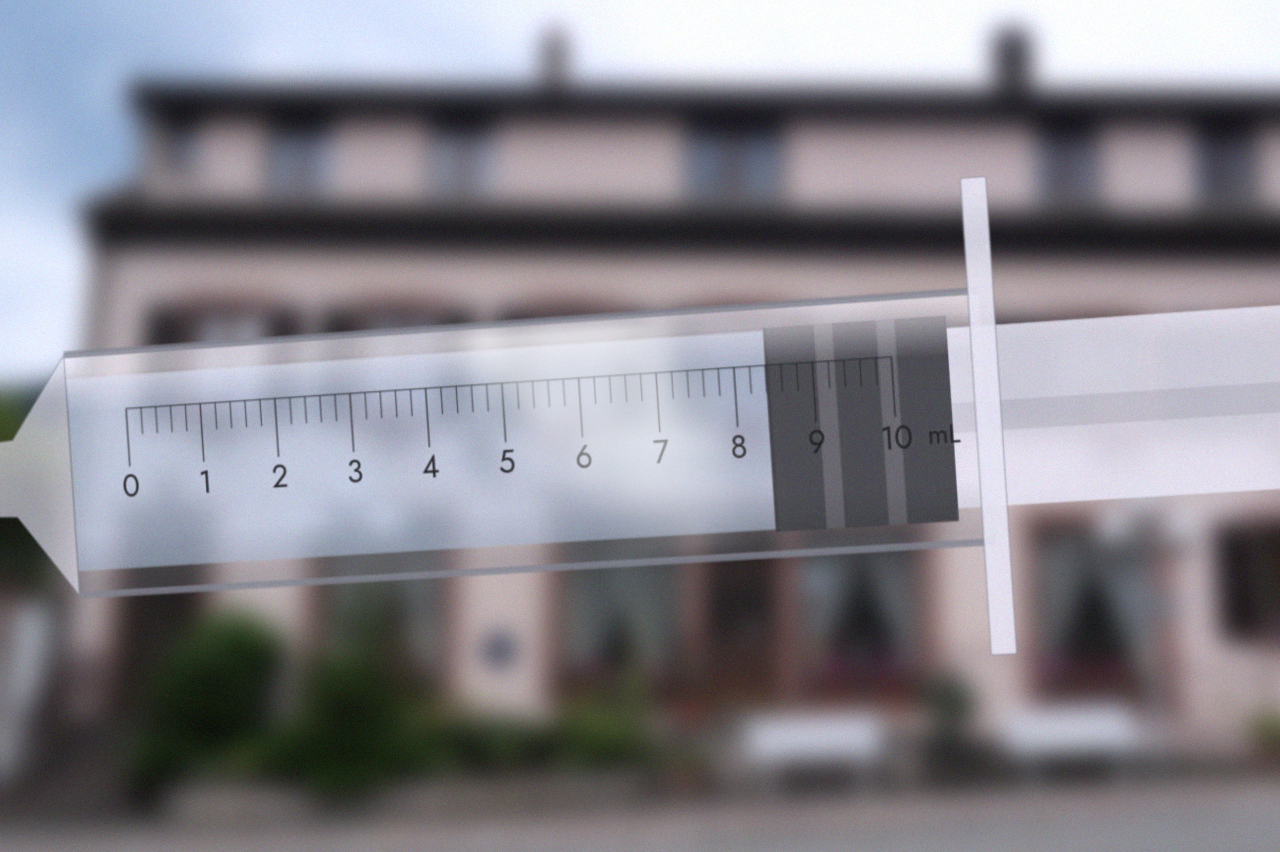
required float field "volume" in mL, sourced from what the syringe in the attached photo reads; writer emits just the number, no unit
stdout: 8.4
